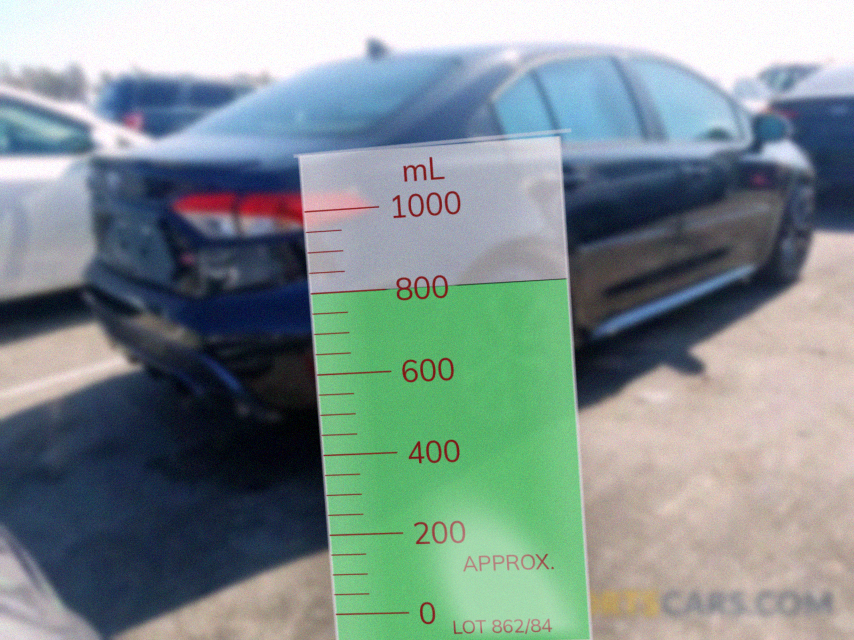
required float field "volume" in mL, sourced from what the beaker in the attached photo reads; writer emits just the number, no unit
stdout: 800
